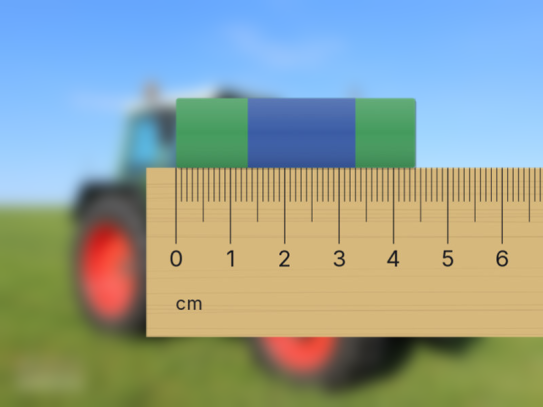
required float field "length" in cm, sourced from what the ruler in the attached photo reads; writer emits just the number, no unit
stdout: 4.4
